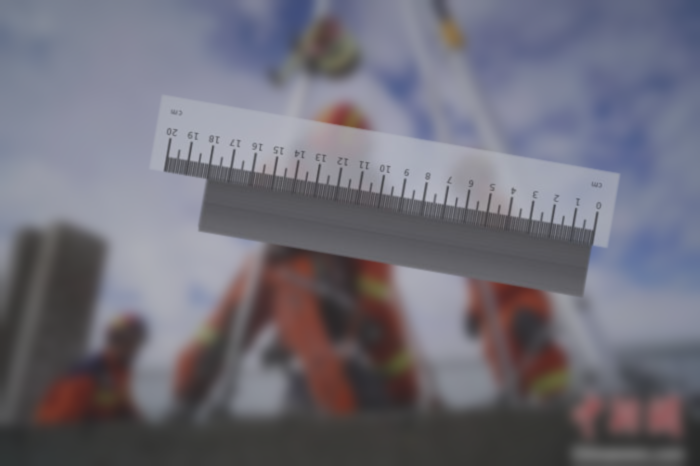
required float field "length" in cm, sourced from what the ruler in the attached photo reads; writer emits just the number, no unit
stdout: 18
